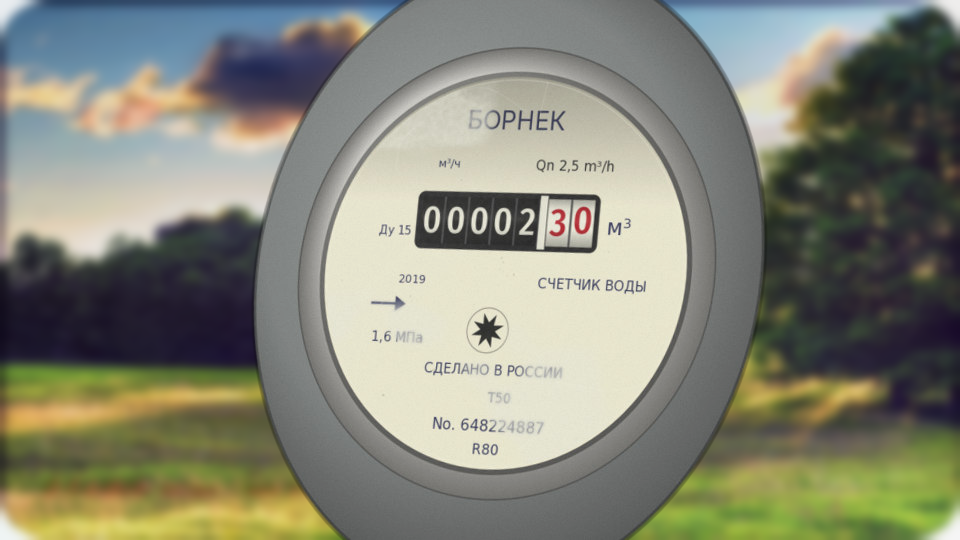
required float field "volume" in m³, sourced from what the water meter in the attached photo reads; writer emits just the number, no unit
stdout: 2.30
